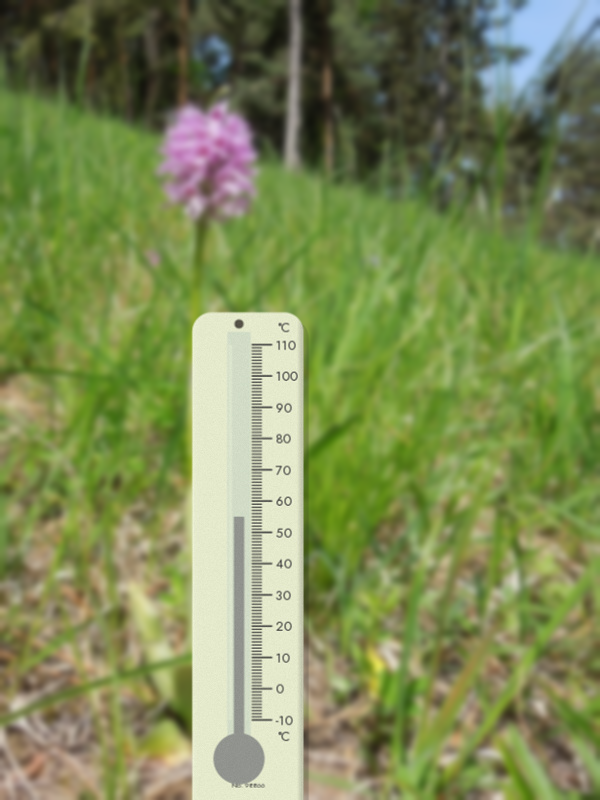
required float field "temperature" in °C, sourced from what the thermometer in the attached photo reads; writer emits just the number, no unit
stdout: 55
